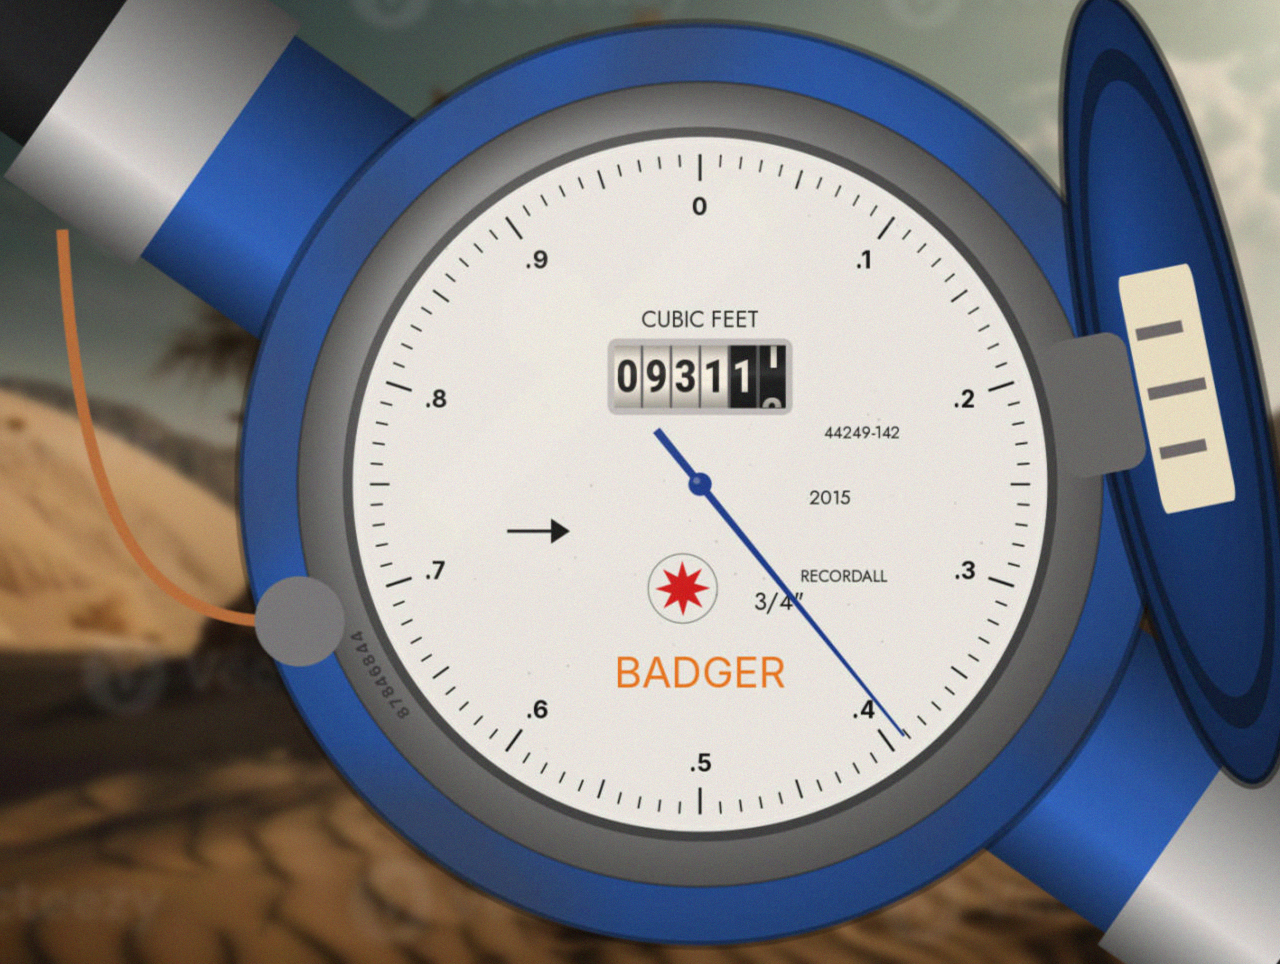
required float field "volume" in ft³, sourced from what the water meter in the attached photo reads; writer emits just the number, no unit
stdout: 93111.39
